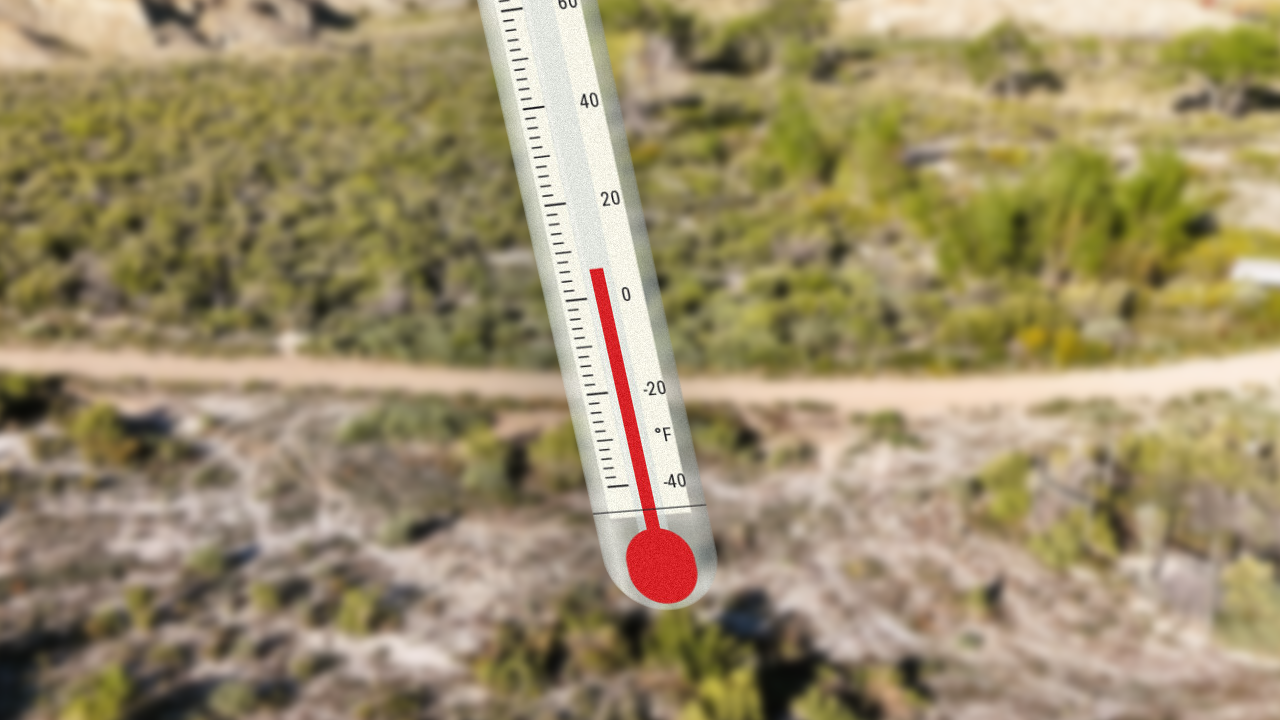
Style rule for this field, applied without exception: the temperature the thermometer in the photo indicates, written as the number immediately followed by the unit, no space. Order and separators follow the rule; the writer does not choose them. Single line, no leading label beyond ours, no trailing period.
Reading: 6°F
